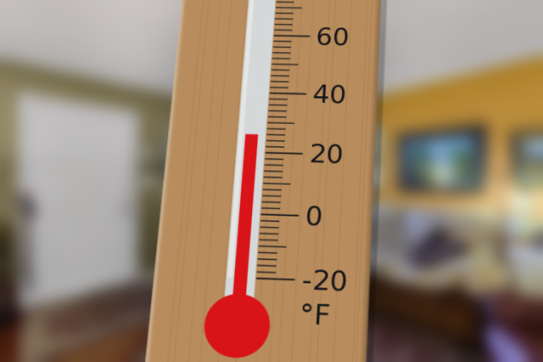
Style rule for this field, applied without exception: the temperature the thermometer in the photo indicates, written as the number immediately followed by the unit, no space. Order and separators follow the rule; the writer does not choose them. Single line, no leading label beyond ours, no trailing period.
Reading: 26°F
